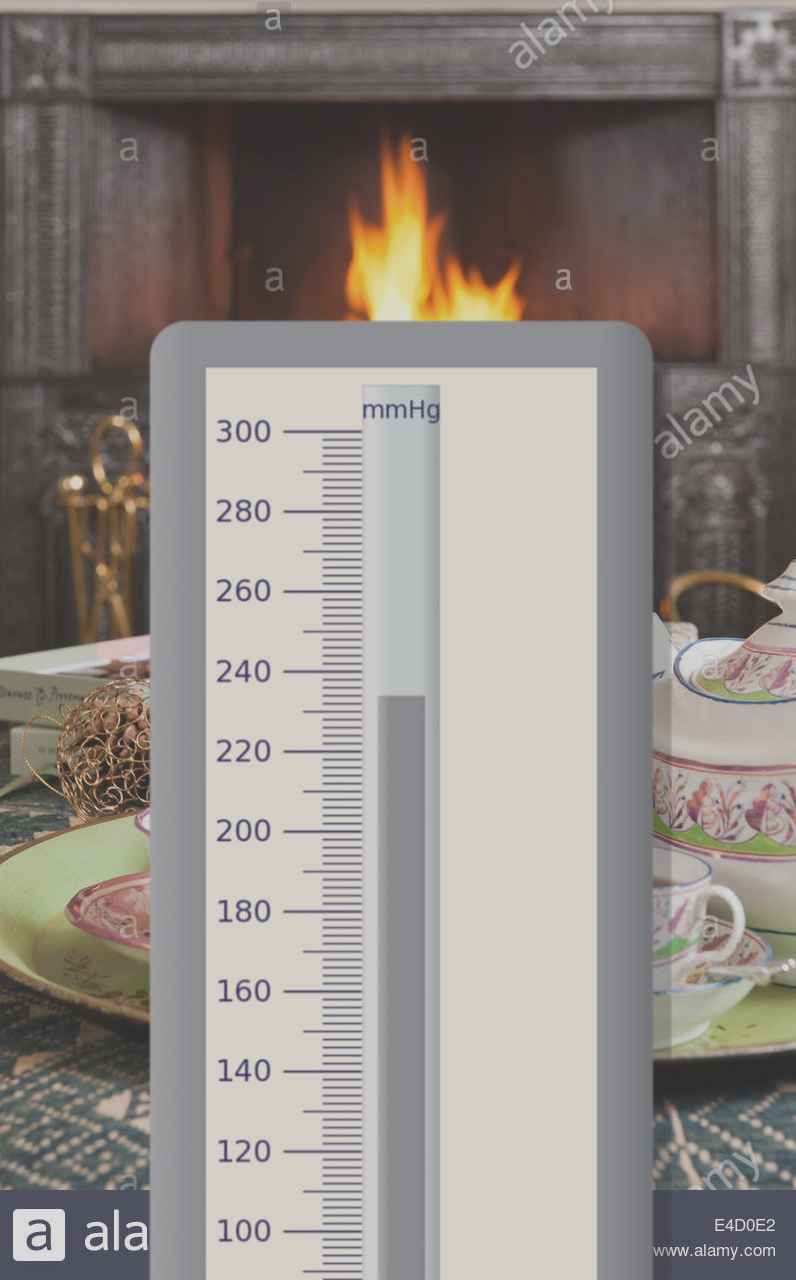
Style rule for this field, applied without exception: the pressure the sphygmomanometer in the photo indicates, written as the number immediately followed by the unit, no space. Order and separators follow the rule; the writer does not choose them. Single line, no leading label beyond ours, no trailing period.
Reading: 234mmHg
